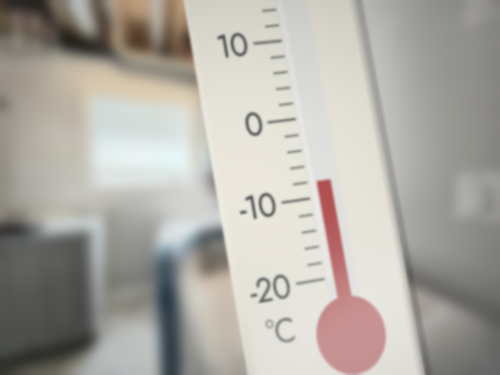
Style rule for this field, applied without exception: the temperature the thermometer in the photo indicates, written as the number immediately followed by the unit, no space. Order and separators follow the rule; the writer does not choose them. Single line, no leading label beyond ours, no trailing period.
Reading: -8°C
